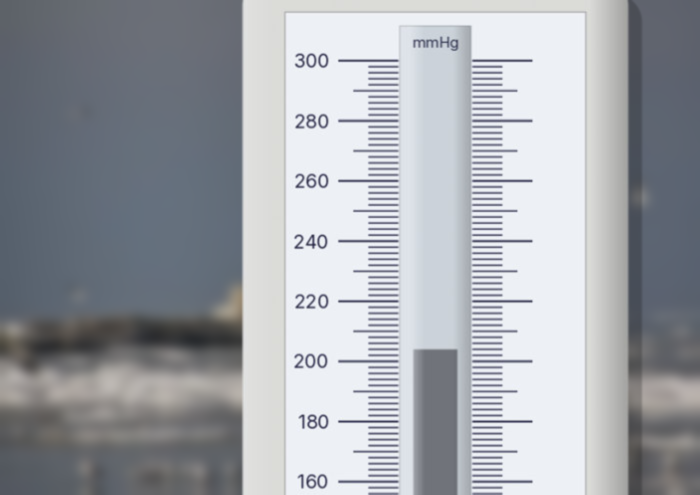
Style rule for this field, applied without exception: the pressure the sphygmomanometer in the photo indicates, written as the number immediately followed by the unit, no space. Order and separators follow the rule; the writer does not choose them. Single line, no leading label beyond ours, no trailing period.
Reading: 204mmHg
